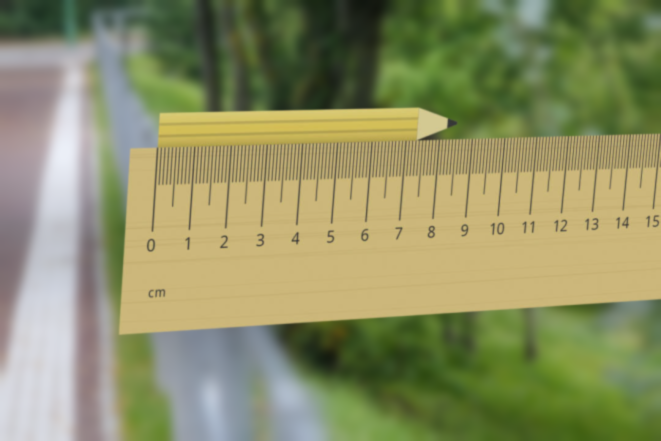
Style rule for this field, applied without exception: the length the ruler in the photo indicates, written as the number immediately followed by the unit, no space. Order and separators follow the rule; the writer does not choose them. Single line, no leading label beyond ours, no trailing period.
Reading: 8.5cm
